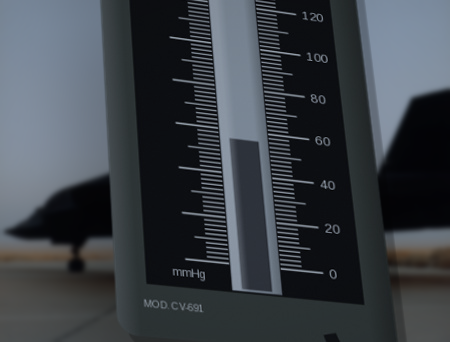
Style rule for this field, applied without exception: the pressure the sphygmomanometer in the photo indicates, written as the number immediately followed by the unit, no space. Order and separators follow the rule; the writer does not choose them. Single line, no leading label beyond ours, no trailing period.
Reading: 56mmHg
